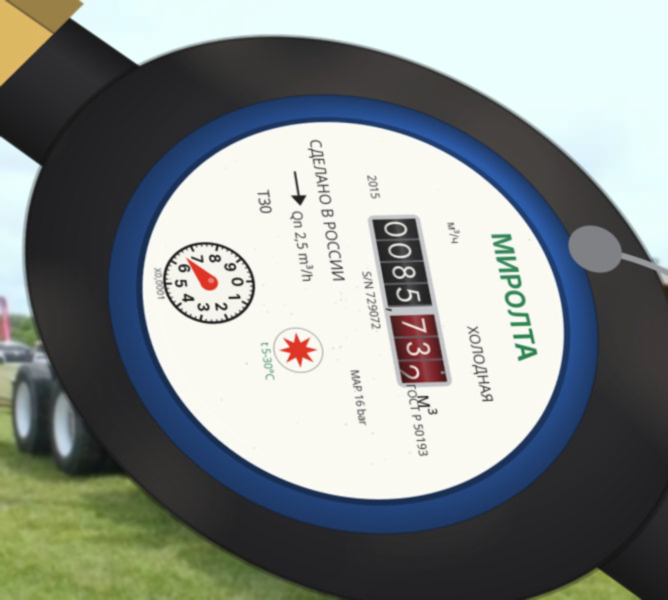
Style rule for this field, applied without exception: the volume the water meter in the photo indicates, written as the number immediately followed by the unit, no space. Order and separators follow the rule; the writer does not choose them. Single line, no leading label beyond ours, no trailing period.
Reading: 85.7316m³
